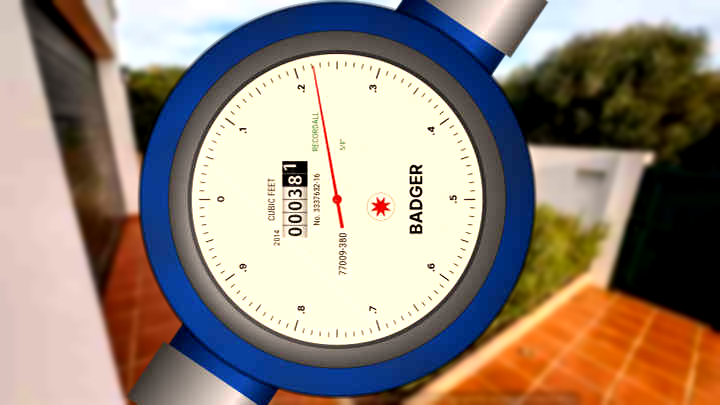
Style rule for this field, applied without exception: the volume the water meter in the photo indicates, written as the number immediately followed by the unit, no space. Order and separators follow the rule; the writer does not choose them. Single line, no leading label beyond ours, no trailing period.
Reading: 381.22ft³
